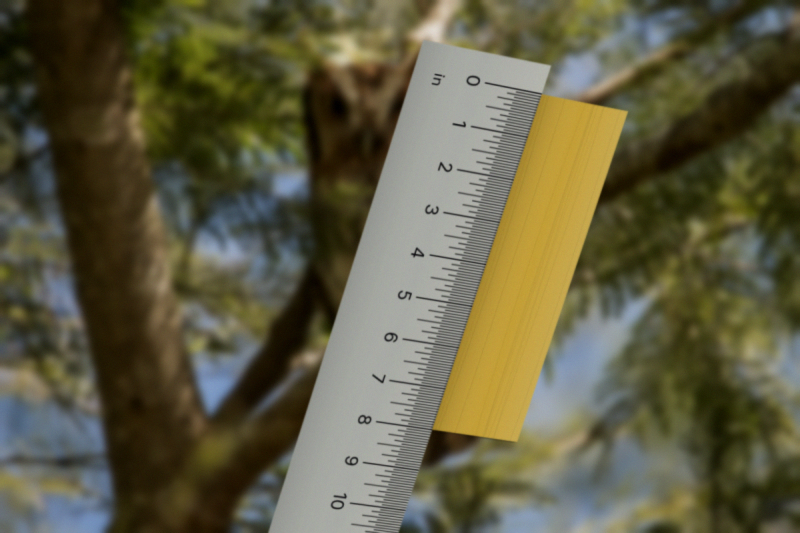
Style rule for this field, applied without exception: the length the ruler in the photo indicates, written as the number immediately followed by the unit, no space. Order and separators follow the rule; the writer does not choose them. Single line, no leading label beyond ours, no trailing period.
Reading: 8in
